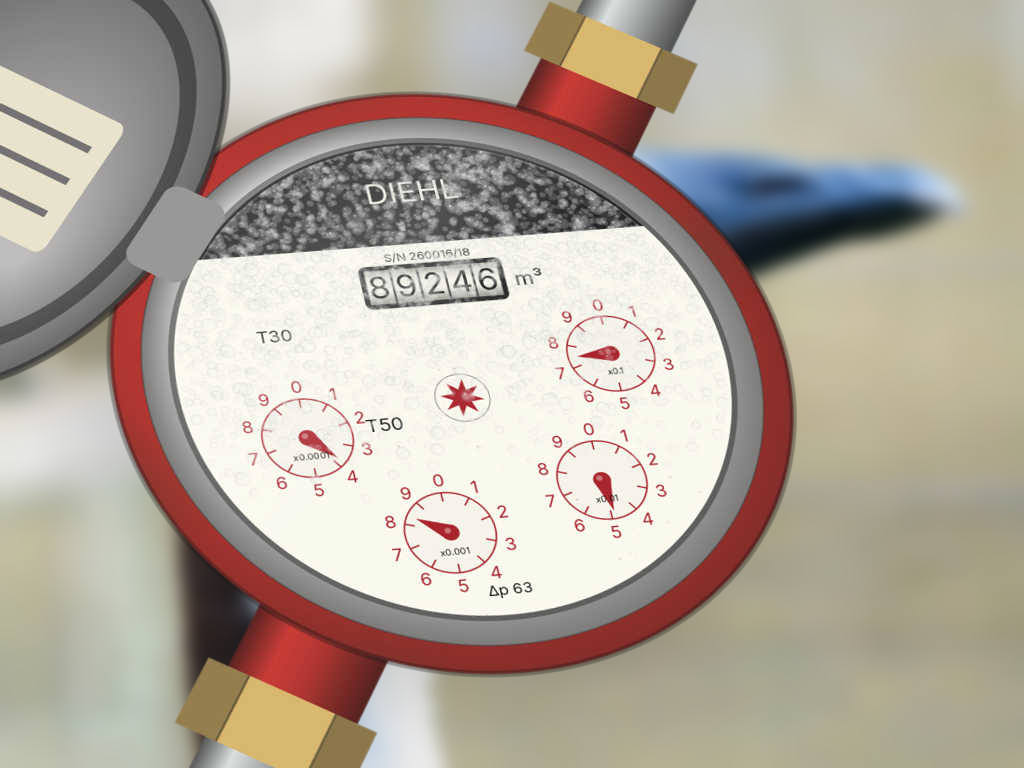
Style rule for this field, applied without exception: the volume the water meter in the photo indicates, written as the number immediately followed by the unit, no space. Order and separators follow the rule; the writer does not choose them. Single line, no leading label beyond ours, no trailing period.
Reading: 89246.7483m³
